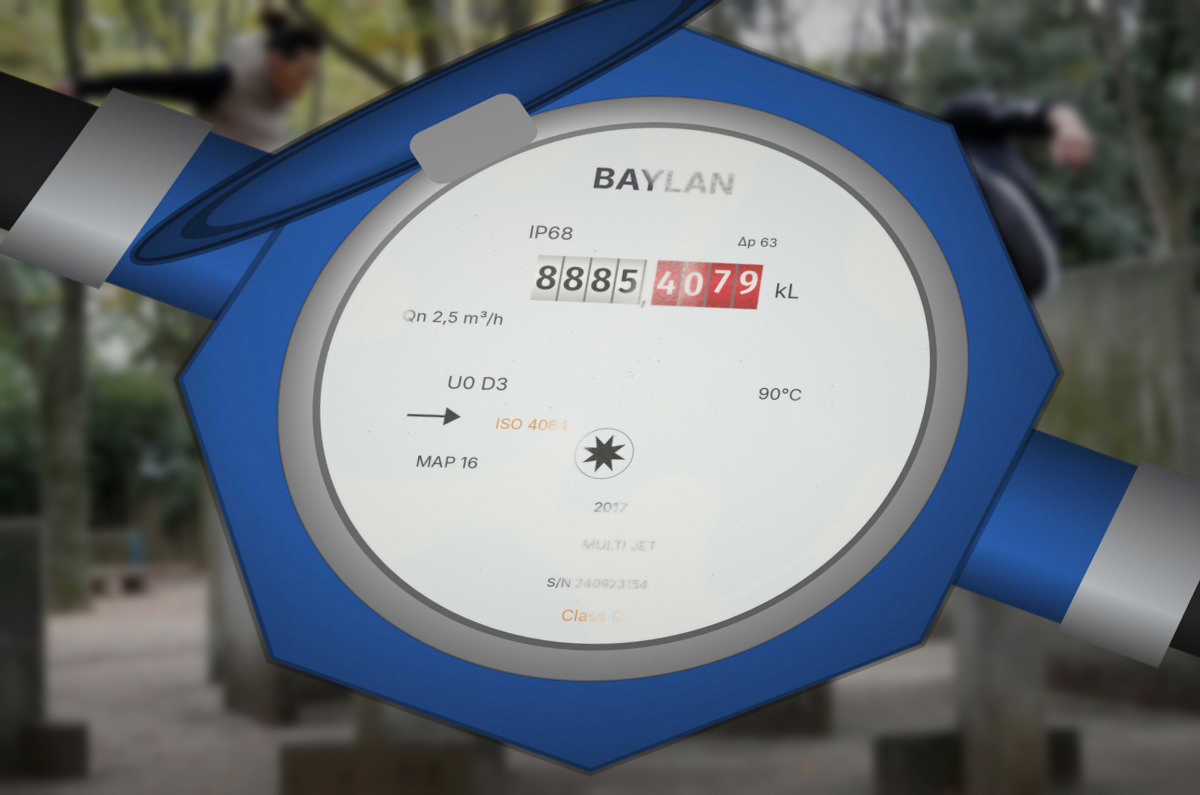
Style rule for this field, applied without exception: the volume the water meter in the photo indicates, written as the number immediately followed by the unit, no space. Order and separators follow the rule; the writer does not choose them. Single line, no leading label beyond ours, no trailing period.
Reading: 8885.4079kL
